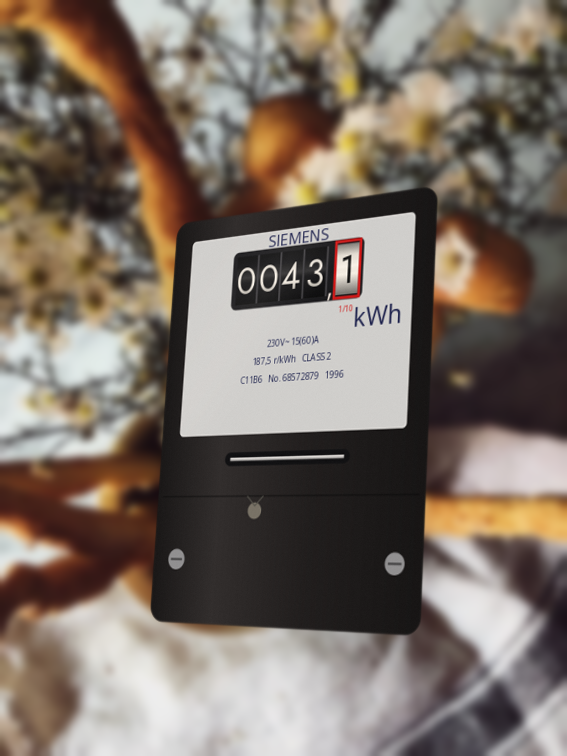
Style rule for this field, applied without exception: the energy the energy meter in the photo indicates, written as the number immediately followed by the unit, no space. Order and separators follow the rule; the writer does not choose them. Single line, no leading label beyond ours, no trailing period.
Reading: 43.1kWh
